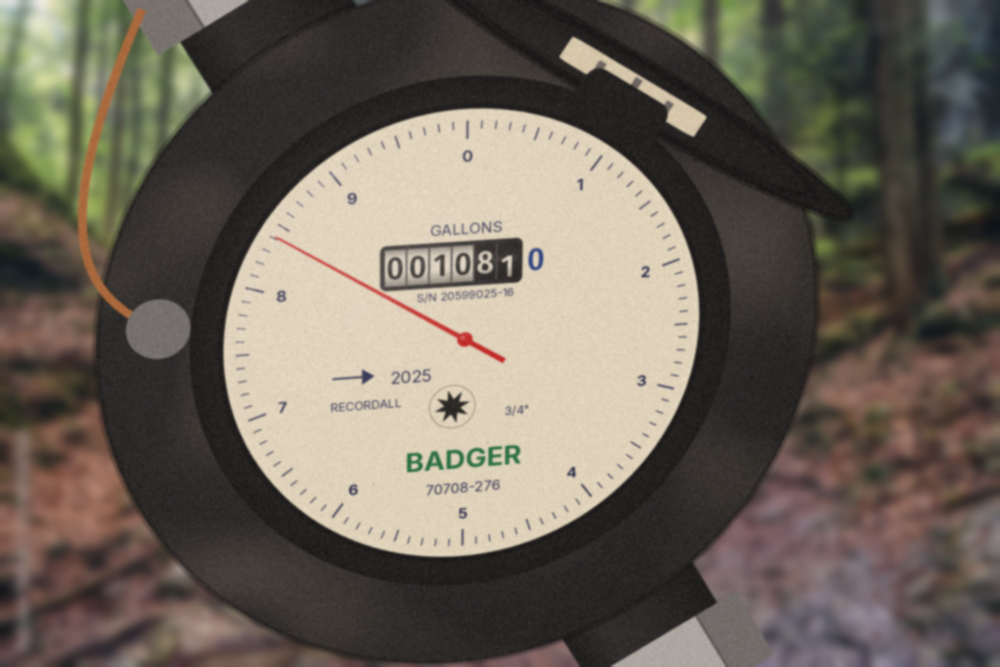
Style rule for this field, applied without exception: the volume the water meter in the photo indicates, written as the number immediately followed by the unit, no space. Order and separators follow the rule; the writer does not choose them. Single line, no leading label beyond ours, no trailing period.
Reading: 10808.4gal
